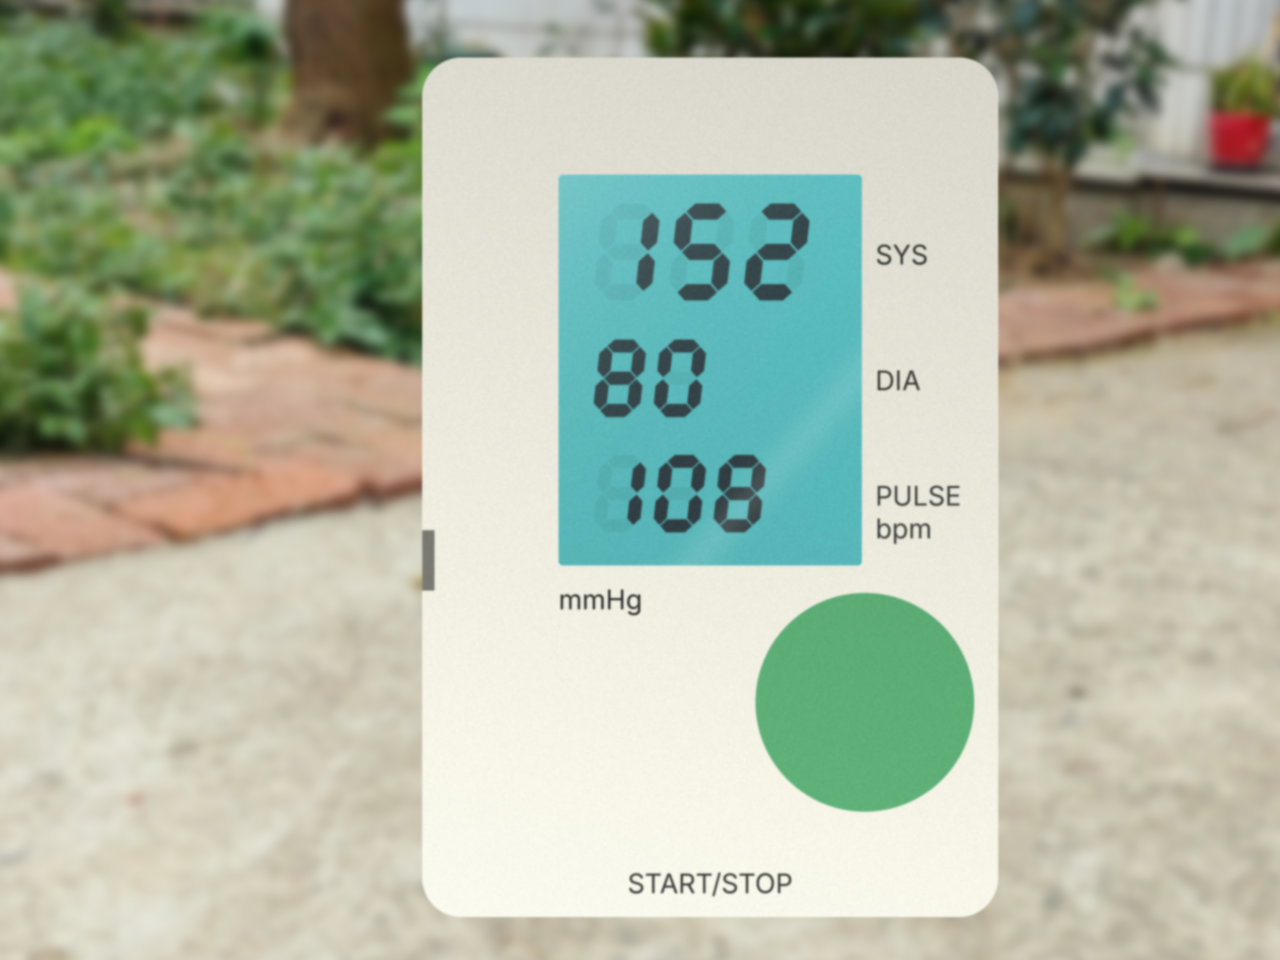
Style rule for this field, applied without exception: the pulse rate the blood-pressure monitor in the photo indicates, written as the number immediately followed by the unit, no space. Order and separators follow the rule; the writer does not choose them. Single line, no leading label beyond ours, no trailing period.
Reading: 108bpm
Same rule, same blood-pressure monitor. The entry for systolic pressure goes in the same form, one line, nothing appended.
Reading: 152mmHg
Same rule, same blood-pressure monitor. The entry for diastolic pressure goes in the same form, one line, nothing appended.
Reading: 80mmHg
